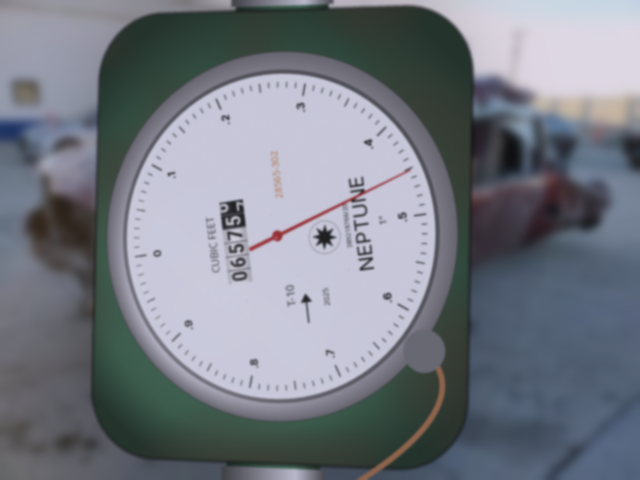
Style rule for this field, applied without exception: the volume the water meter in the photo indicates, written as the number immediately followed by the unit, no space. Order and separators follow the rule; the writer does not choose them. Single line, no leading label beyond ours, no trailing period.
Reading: 65756.45ft³
